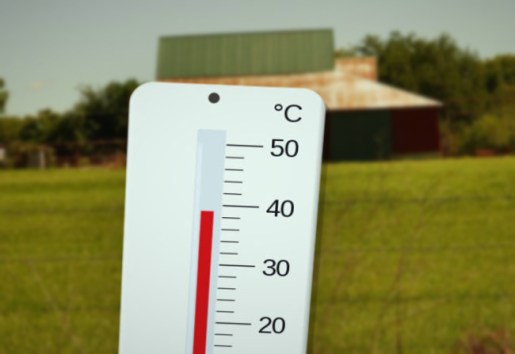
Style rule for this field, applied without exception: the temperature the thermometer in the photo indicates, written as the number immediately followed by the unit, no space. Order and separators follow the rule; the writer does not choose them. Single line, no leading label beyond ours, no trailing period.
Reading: 39°C
